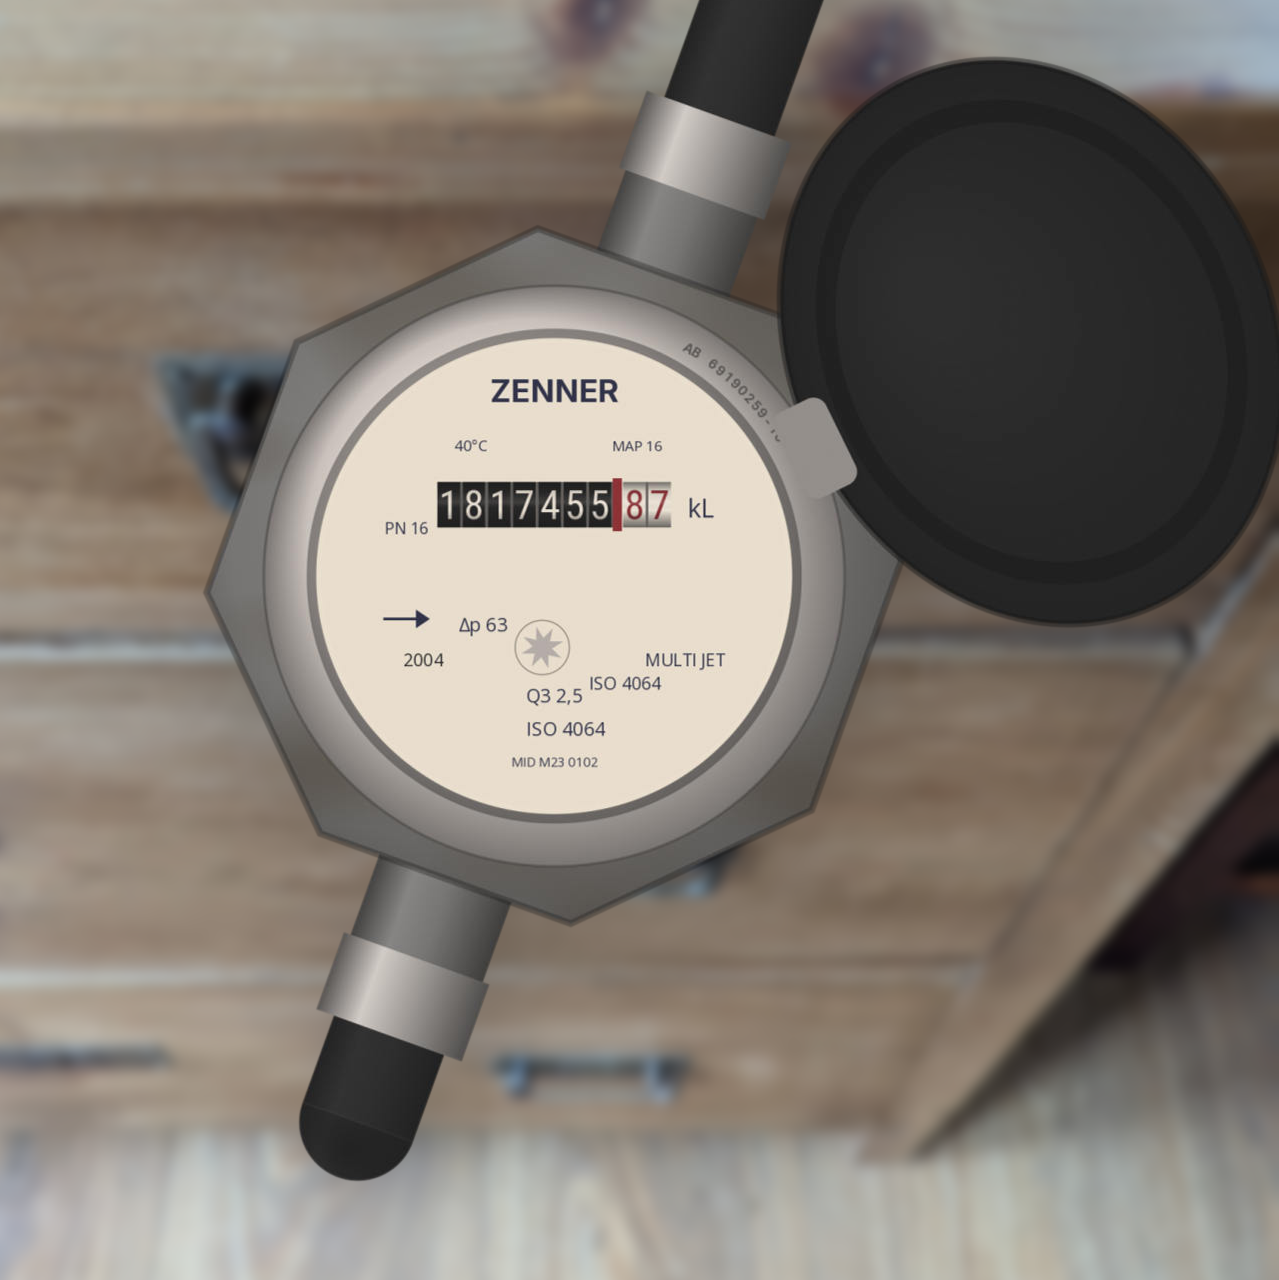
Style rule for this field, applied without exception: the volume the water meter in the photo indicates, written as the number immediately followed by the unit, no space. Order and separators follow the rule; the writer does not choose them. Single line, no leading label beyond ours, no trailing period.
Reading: 1817455.87kL
